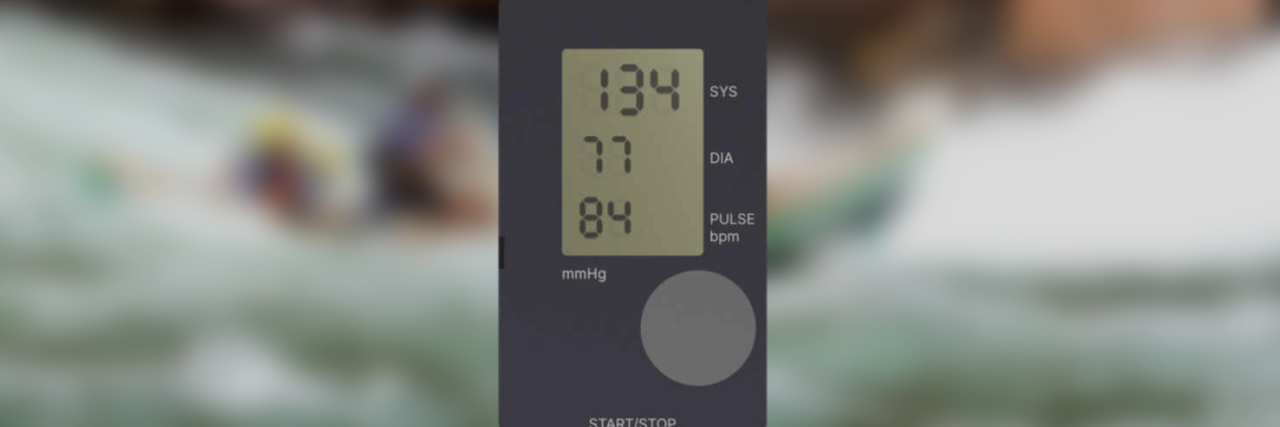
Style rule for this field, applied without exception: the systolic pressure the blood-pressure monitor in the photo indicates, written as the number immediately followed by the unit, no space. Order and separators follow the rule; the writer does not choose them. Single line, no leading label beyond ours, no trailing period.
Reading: 134mmHg
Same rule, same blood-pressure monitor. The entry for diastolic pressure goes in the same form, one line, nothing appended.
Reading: 77mmHg
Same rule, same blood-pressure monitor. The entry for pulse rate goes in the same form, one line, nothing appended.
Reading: 84bpm
